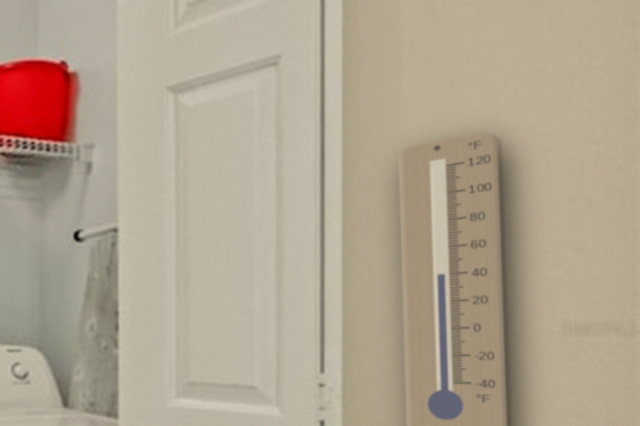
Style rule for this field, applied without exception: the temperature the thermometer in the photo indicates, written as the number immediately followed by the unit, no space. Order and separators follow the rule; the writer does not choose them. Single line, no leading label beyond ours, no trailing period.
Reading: 40°F
